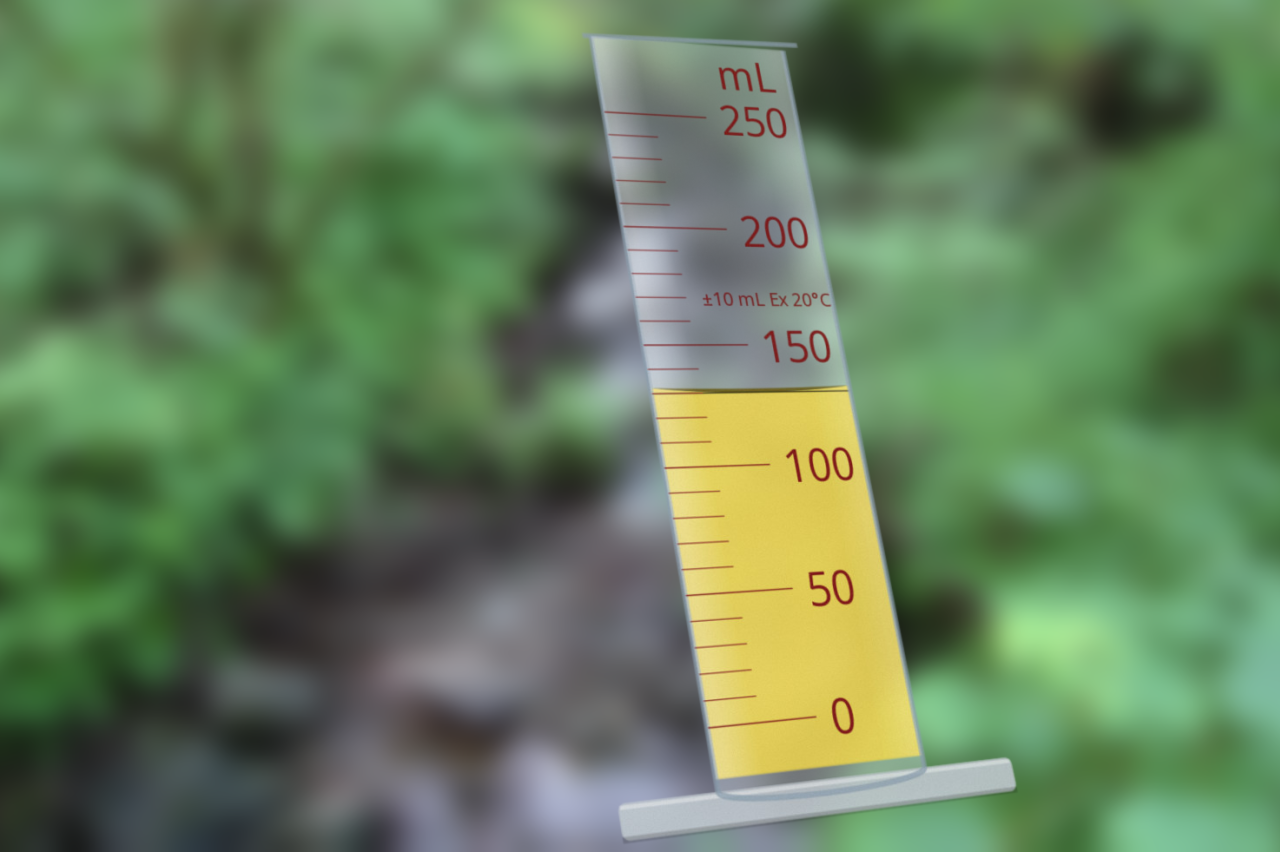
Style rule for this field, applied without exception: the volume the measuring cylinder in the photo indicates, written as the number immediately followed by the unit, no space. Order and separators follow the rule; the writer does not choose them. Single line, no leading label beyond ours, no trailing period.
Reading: 130mL
